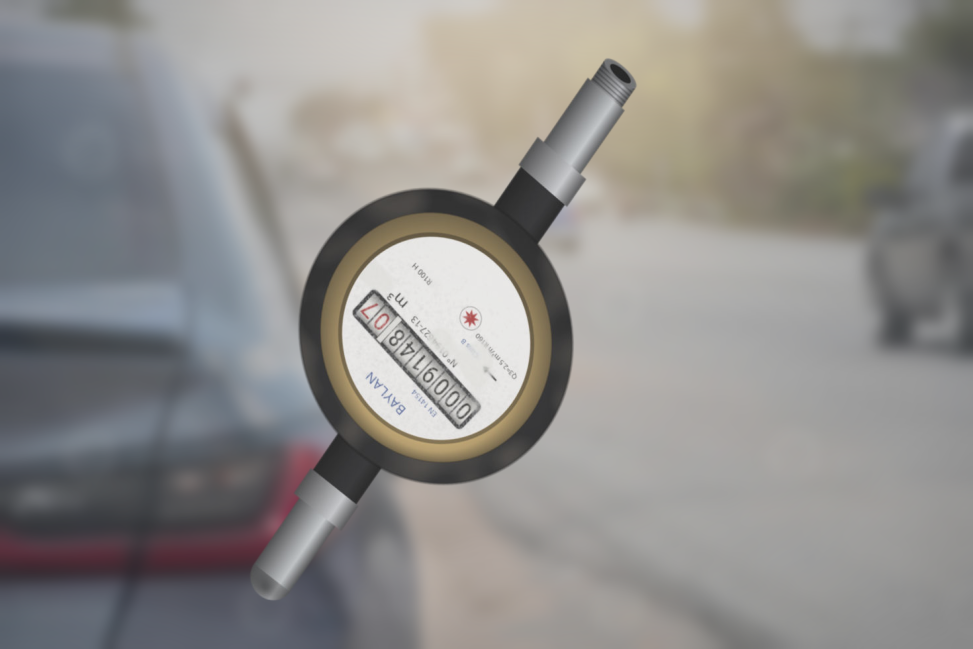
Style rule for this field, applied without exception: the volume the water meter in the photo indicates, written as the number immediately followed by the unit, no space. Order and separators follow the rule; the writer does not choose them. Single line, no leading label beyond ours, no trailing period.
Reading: 9148.07m³
